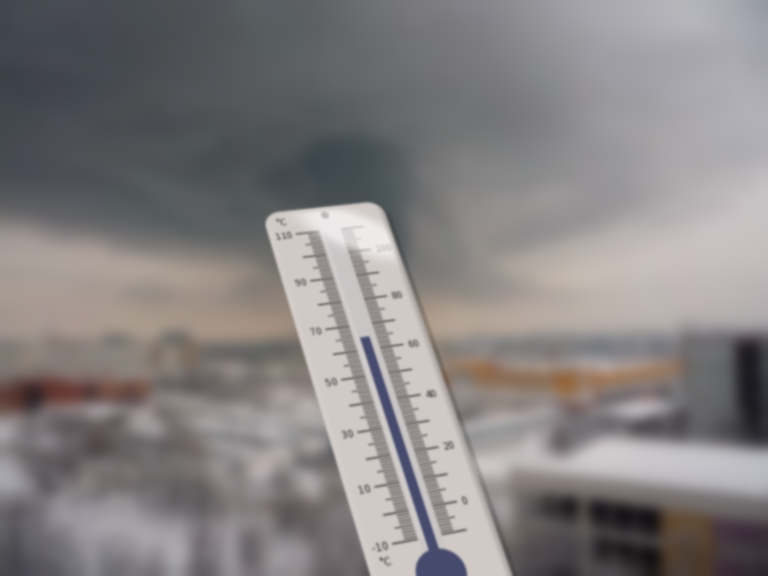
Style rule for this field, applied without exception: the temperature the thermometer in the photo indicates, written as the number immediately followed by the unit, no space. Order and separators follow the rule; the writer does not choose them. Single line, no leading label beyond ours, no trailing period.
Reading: 65°C
